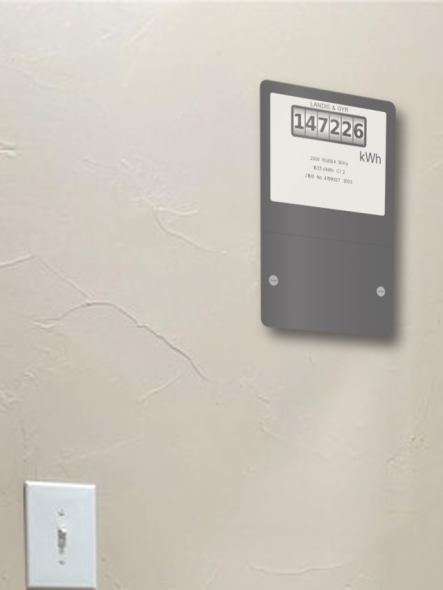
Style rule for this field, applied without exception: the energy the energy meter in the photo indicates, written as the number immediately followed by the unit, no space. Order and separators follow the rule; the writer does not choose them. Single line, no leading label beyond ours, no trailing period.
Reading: 147226kWh
